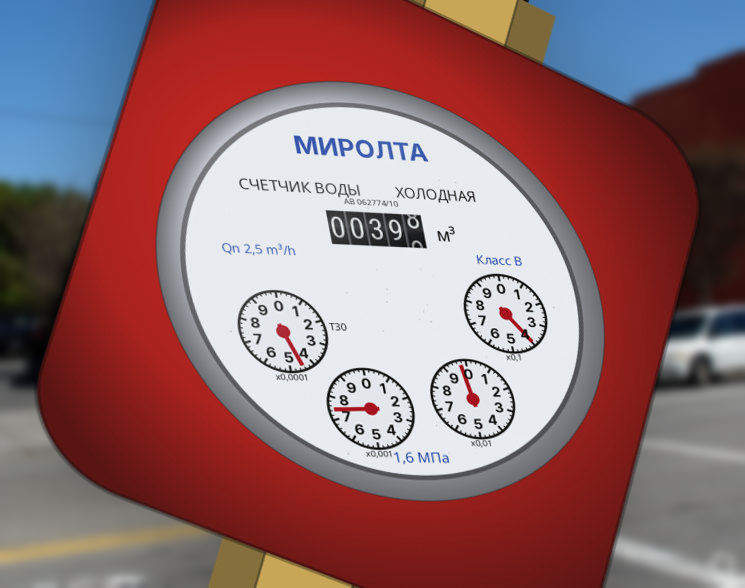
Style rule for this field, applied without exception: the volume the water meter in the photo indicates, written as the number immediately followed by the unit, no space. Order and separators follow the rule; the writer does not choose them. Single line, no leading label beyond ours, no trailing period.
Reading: 398.3974m³
